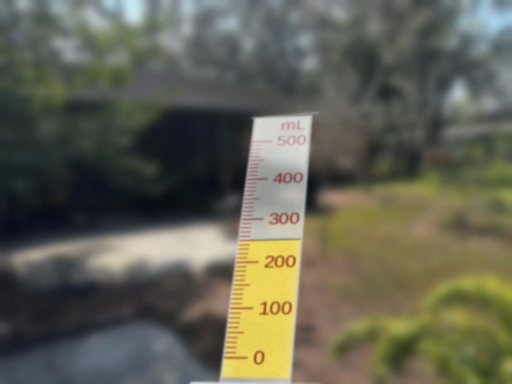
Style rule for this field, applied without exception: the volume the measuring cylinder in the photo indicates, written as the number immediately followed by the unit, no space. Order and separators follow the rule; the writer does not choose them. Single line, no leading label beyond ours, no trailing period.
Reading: 250mL
